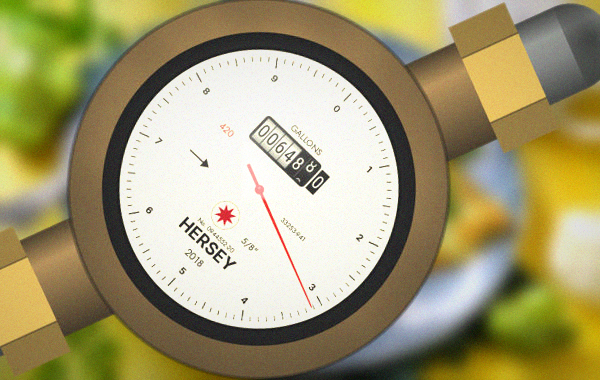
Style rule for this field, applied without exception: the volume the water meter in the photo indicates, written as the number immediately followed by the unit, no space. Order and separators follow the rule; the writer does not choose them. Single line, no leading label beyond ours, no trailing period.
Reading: 64883.1gal
